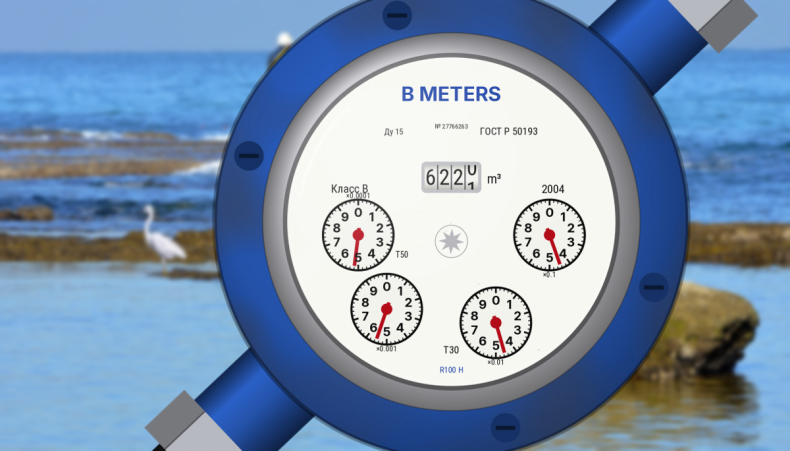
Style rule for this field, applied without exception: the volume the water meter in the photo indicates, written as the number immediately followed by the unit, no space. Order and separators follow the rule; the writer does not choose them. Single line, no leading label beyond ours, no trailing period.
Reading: 6220.4455m³
